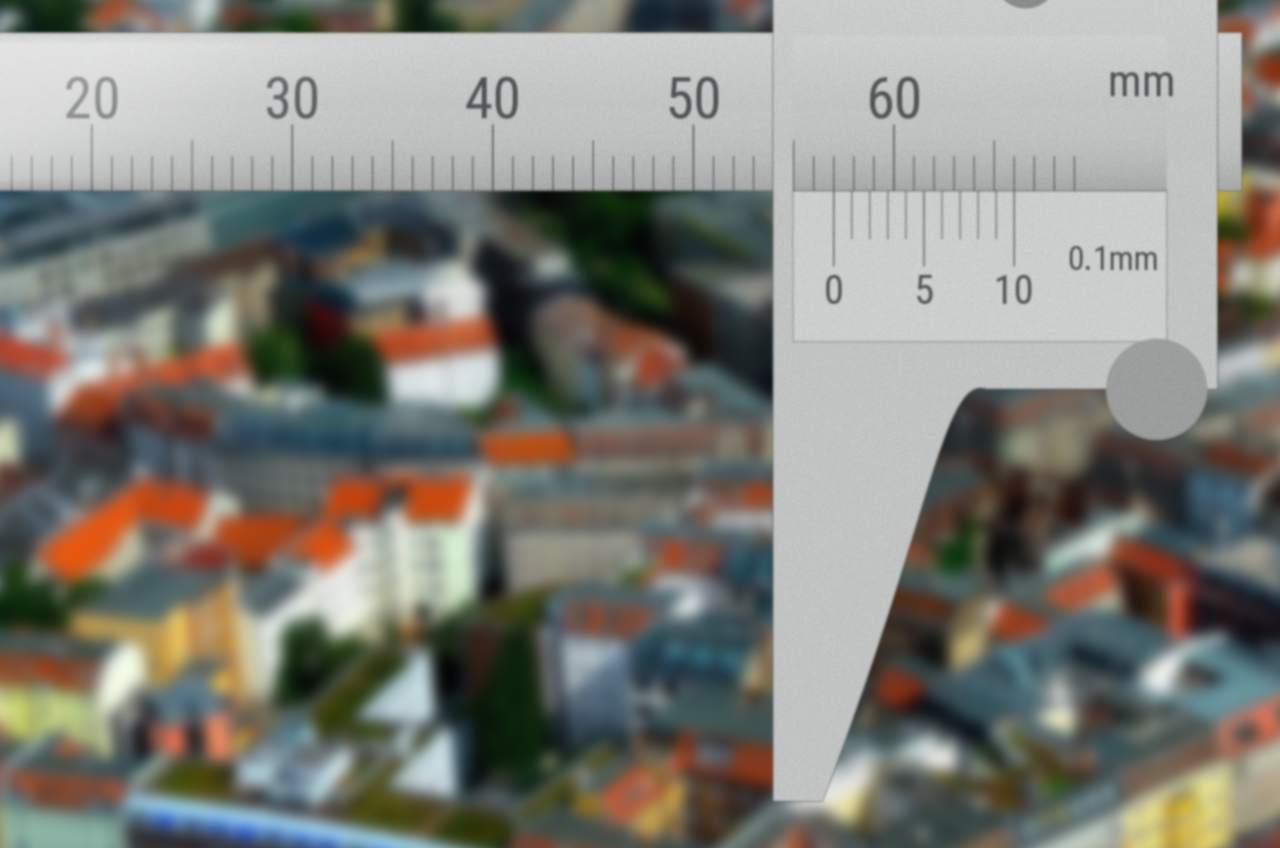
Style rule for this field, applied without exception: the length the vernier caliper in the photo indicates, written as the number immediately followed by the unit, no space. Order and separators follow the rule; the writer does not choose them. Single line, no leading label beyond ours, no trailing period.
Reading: 57.0mm
